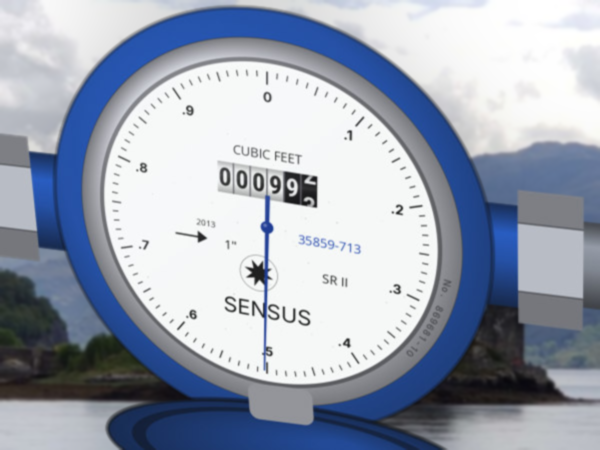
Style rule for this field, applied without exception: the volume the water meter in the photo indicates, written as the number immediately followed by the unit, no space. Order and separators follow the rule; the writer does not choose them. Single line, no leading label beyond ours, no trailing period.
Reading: 992.50ft³
